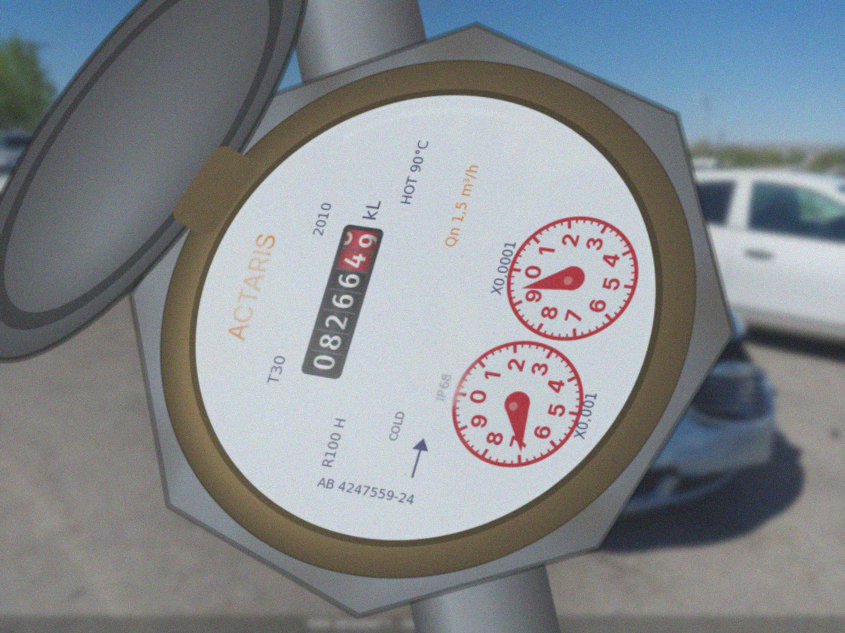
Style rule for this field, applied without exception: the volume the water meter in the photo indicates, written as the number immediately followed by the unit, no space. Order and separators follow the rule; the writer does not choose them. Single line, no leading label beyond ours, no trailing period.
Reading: 8266.4869kL
